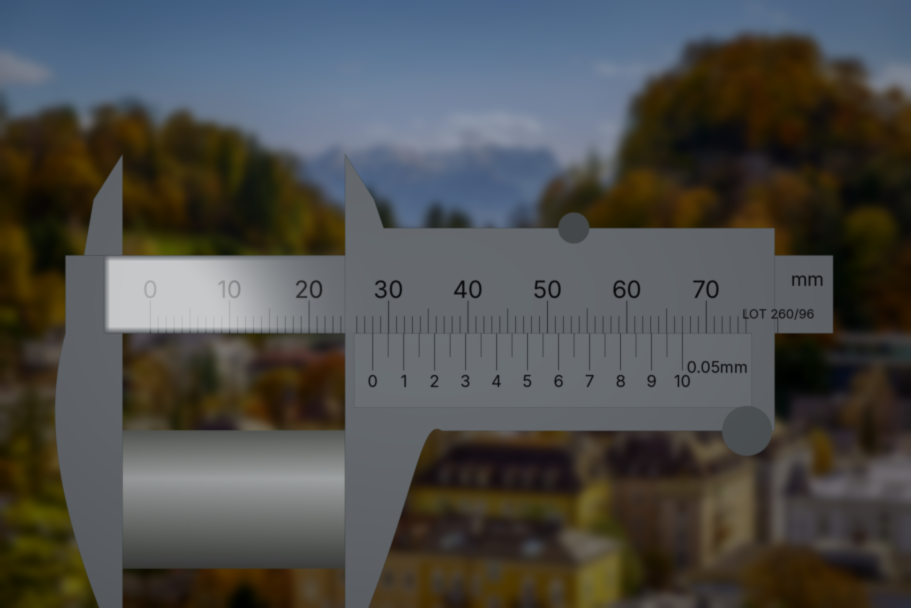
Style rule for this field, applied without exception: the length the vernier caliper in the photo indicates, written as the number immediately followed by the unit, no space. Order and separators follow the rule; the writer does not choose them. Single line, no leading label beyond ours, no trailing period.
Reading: 28.0mm
